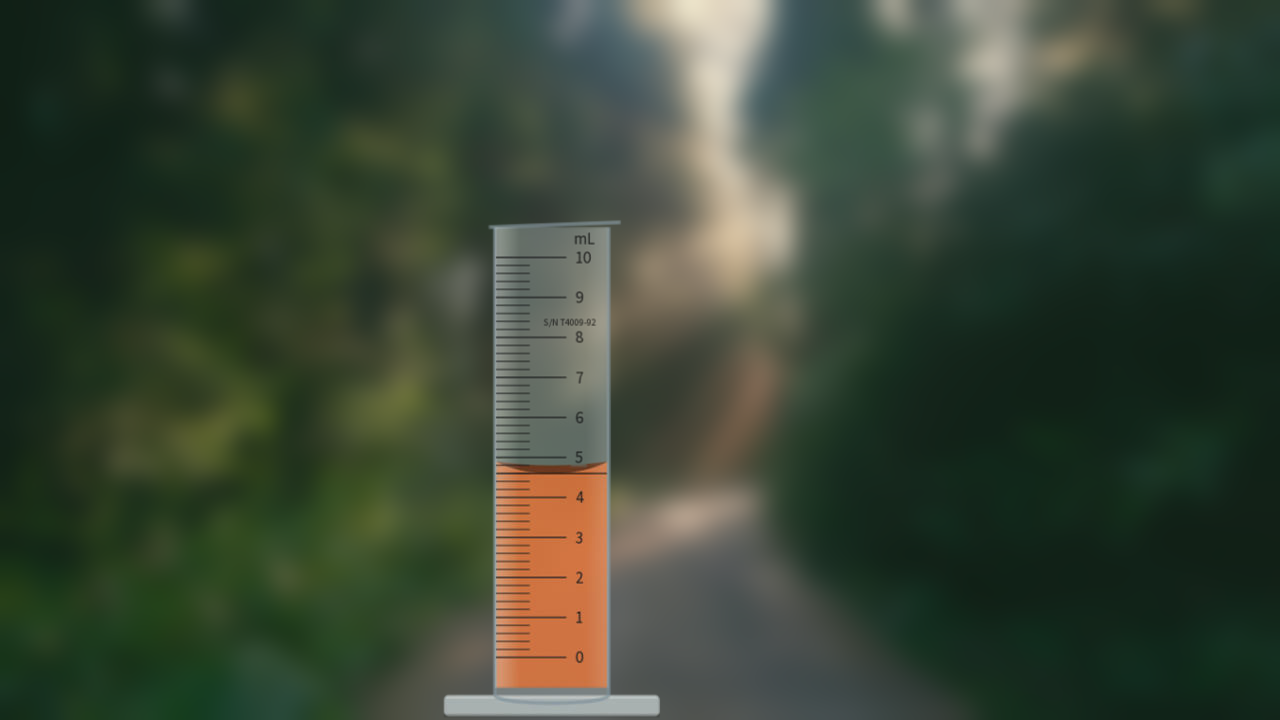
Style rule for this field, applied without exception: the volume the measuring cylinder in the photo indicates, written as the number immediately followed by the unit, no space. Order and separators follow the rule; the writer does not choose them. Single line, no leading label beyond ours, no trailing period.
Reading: 4.6mL
